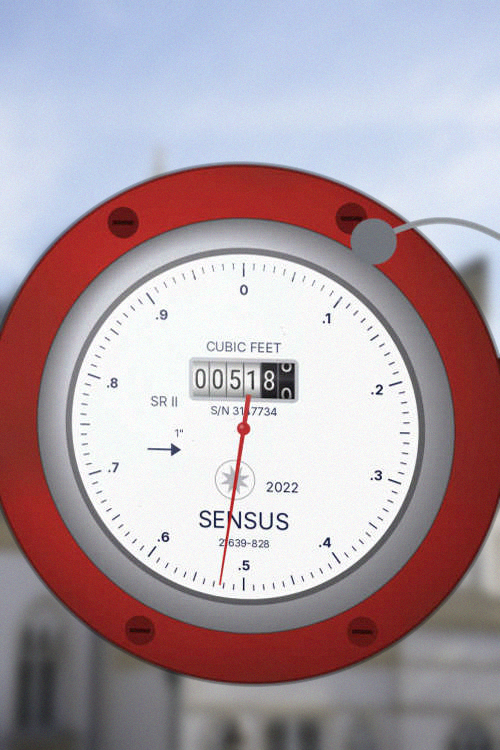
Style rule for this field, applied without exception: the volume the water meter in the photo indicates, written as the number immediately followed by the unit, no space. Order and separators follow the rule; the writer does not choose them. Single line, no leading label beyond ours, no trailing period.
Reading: 5188.52ft³
